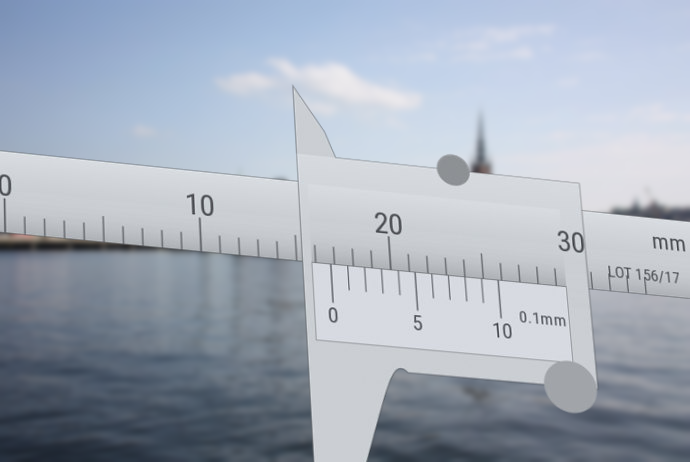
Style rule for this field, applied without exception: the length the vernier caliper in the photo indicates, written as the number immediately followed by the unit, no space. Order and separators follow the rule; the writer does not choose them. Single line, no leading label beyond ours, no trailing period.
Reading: 16.8mm
